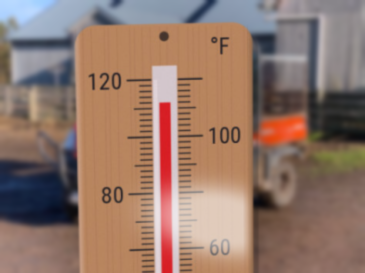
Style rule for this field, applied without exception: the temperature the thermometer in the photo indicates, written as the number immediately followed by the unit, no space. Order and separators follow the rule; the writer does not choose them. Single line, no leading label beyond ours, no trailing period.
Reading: 112°F
